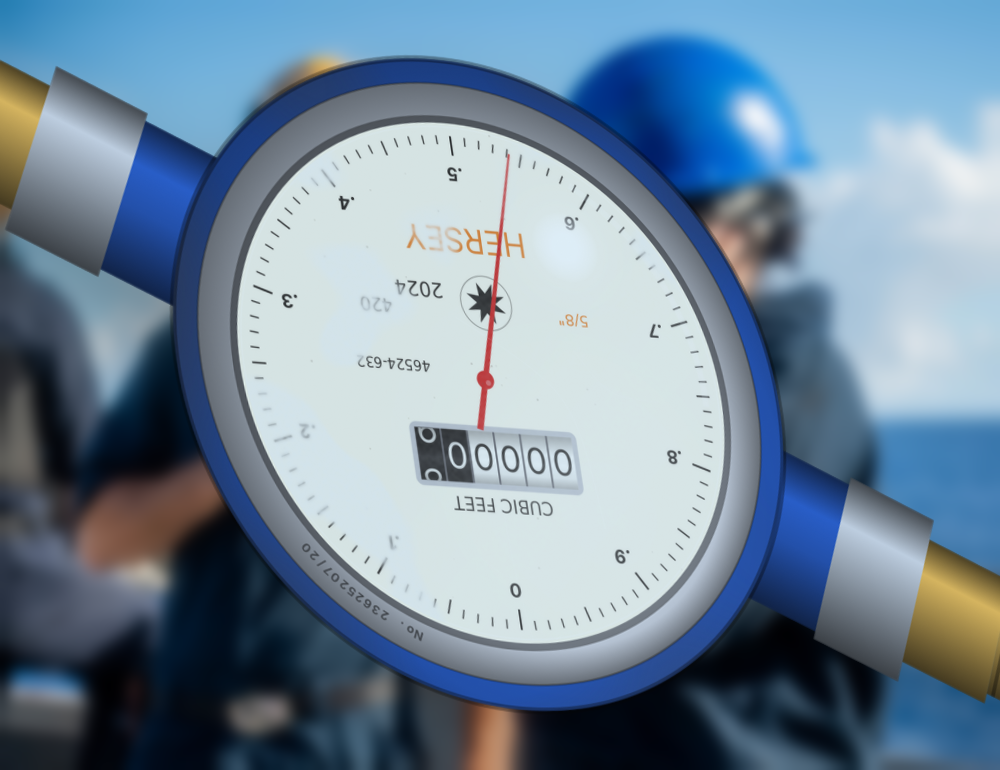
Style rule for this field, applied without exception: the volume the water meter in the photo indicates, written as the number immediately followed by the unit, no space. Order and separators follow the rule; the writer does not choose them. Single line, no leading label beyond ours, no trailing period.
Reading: 8.54ft³
